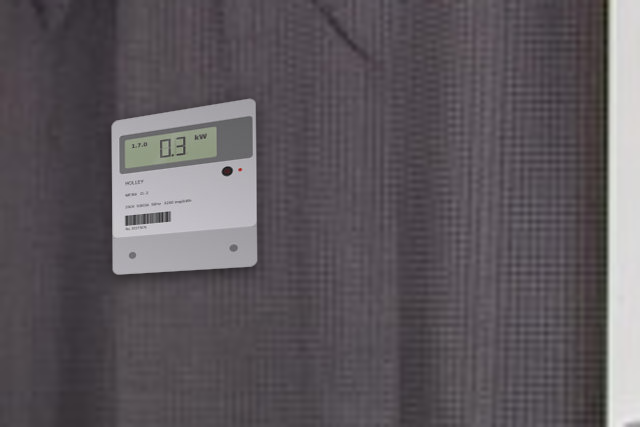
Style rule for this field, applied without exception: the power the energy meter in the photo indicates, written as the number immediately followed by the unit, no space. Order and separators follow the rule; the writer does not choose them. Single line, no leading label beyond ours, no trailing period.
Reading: 0.3kW
